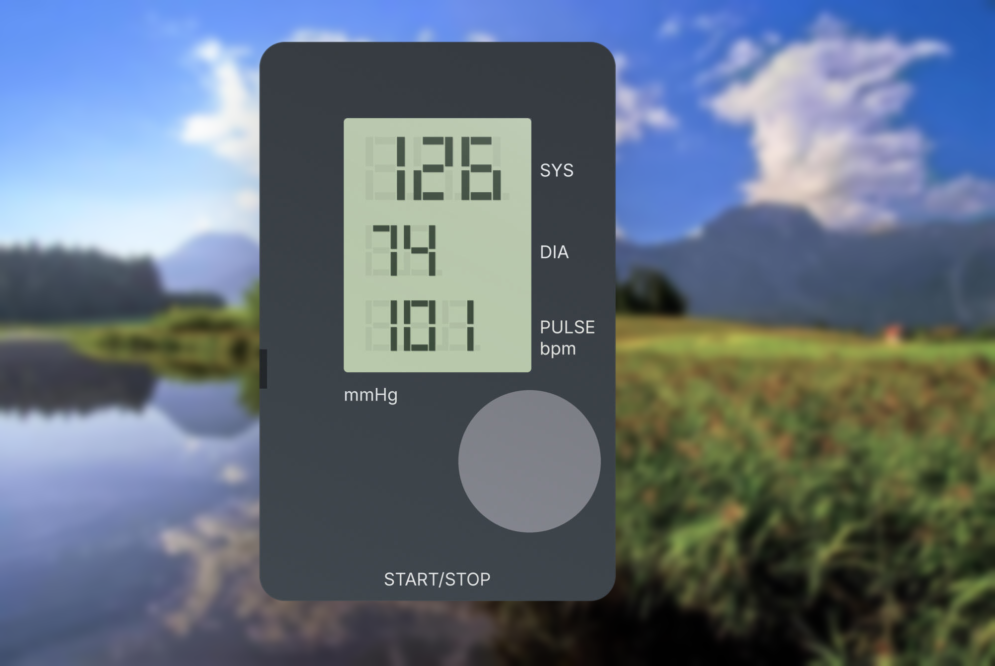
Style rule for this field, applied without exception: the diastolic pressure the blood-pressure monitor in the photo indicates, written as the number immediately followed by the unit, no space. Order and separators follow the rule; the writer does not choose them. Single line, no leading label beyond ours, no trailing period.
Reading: 74mmHg
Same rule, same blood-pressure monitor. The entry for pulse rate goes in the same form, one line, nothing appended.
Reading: 101bpm
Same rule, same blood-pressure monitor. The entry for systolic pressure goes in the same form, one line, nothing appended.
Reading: 126mmHg
